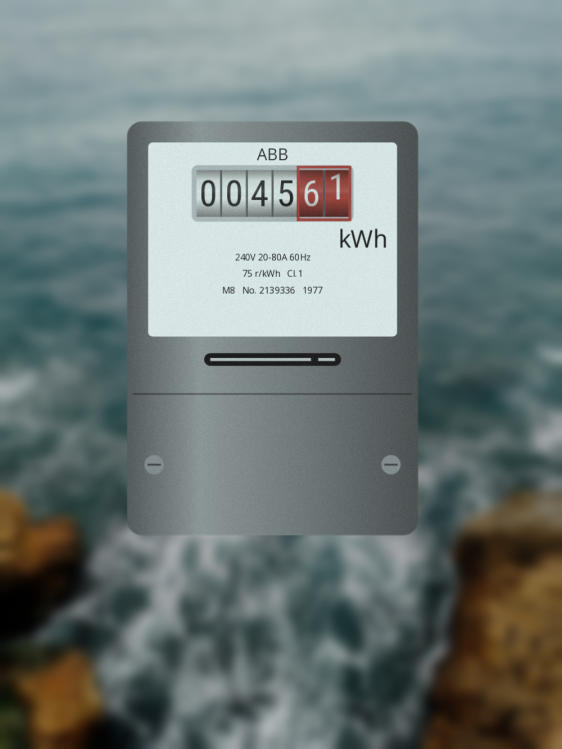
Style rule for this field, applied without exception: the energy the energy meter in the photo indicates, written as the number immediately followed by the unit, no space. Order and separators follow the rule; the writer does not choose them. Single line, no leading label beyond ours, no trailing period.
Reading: 45.61kWh
